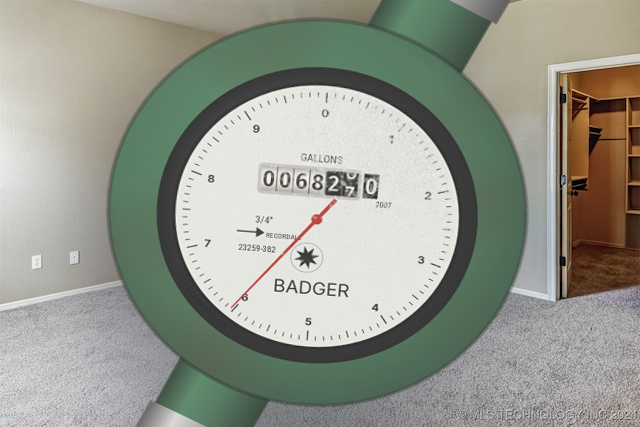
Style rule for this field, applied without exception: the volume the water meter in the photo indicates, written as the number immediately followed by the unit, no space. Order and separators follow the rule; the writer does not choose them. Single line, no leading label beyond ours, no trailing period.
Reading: 68266.0gal
